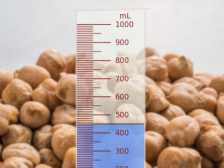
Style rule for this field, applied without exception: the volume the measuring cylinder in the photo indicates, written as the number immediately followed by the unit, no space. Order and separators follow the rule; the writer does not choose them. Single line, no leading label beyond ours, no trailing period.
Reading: 450mL
